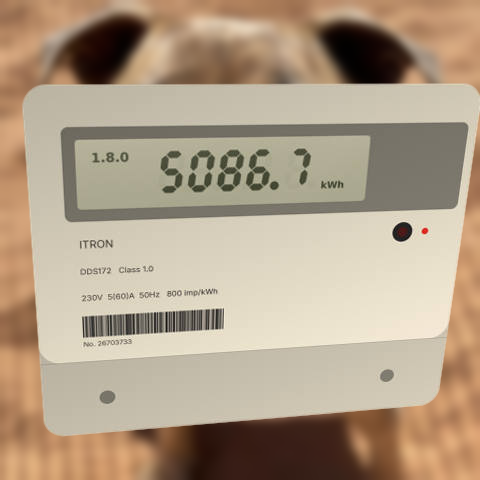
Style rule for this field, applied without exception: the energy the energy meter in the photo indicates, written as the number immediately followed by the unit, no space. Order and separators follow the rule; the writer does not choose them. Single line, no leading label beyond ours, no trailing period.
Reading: 5086.7kWh
